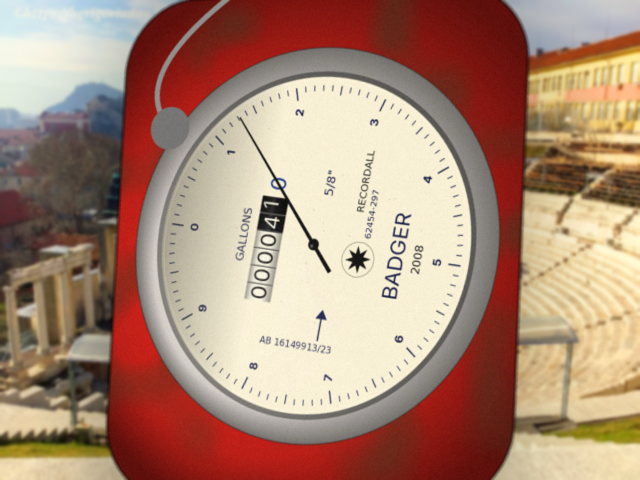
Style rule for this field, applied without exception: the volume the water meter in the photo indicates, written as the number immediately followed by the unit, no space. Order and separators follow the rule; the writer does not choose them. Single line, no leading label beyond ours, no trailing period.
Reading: 411.3gal
